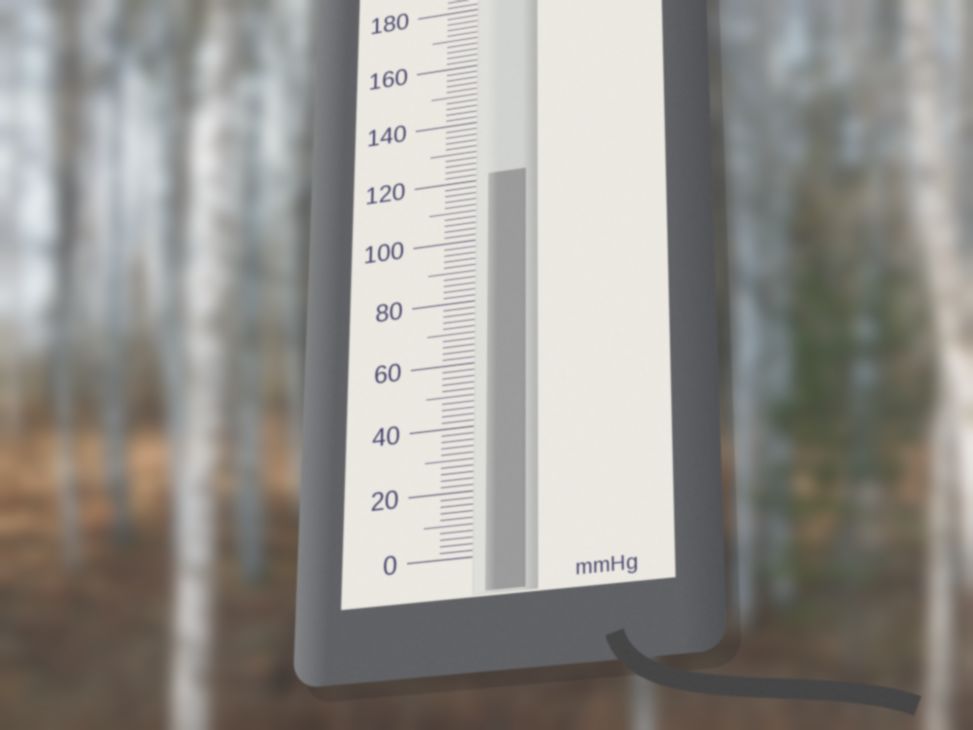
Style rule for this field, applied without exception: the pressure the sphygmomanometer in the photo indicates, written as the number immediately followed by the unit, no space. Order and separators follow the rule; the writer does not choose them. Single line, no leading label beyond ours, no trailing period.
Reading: 122mmHg
